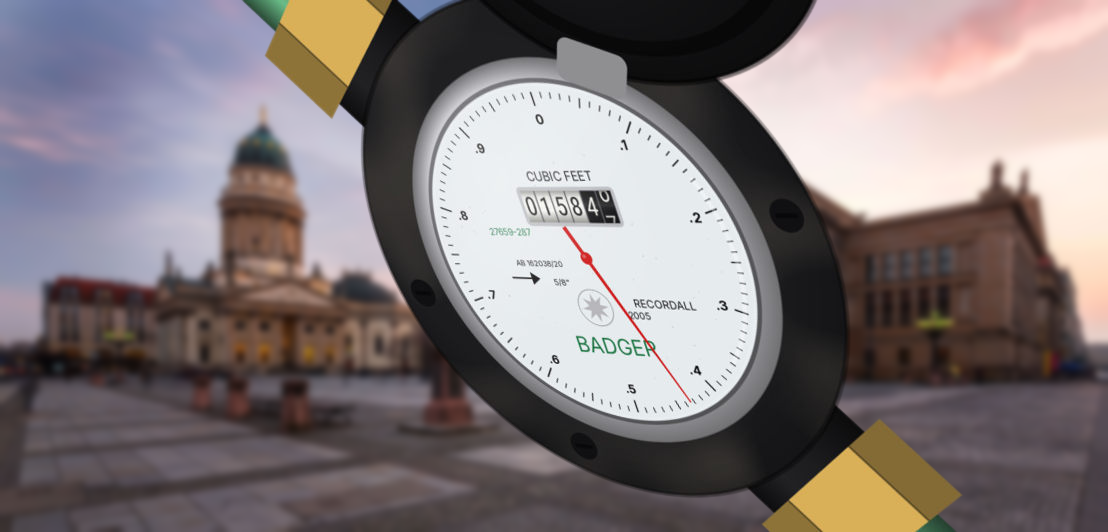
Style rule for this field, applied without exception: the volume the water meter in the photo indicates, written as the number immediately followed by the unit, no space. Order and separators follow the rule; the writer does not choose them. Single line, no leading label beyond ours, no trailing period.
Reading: 15846.43ft³
